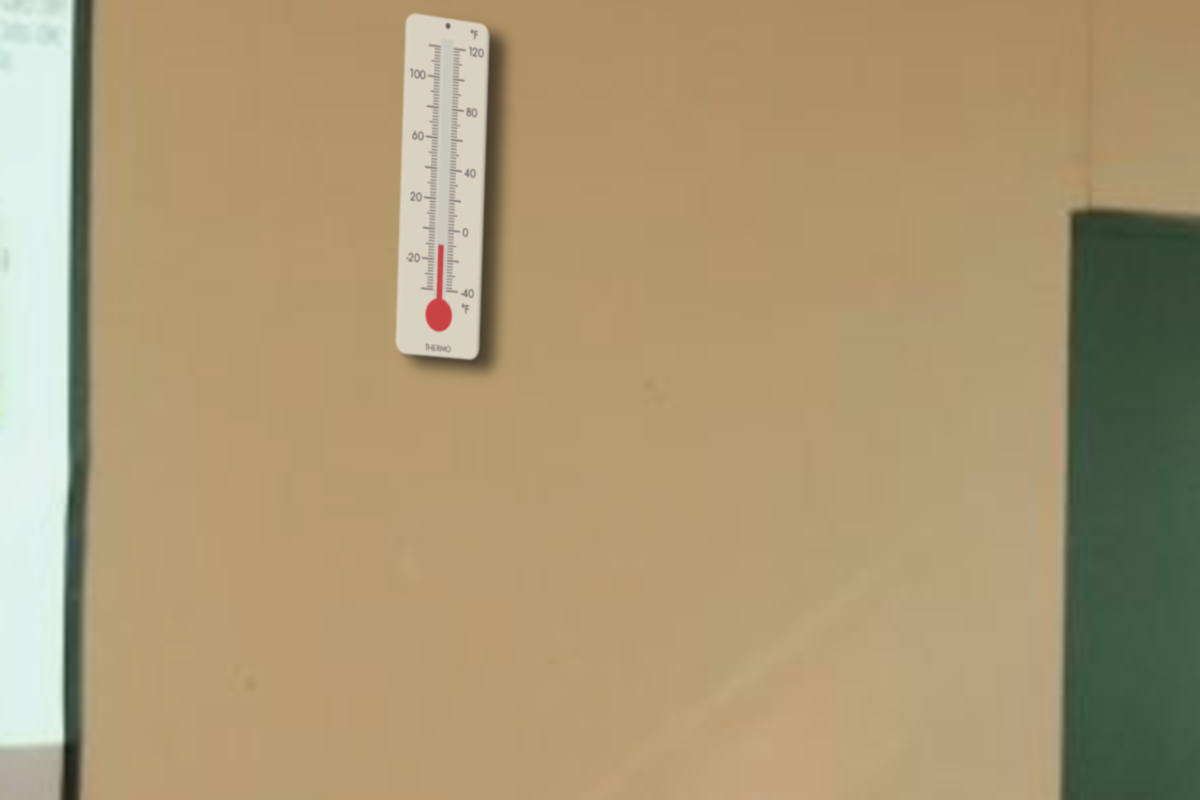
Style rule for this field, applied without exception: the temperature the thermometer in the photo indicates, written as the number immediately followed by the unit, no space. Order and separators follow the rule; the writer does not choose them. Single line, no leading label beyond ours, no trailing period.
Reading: -10°F
